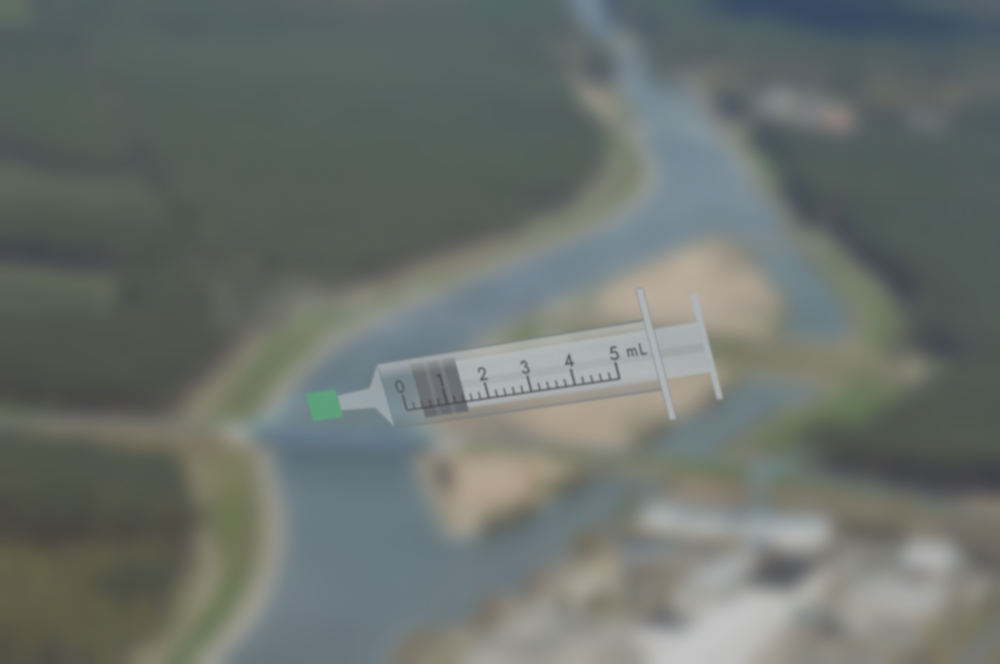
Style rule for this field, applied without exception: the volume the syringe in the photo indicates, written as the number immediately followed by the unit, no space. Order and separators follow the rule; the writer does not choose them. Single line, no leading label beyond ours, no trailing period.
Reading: 0.4mL
